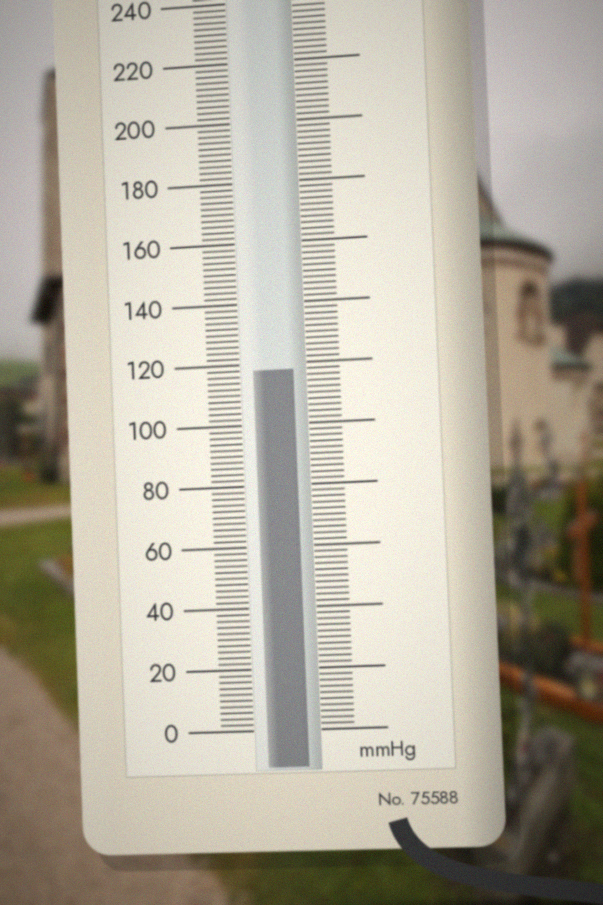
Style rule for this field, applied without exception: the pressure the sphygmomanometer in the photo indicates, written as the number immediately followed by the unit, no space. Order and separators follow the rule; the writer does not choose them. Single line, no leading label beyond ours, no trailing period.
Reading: 118mmHg
